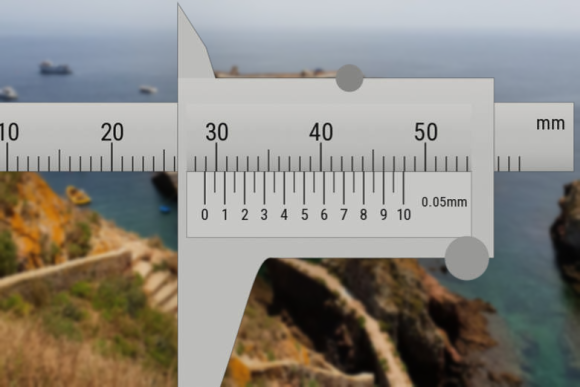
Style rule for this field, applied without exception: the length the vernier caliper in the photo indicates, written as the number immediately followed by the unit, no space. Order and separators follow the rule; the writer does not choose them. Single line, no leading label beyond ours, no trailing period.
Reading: 28.9mm
